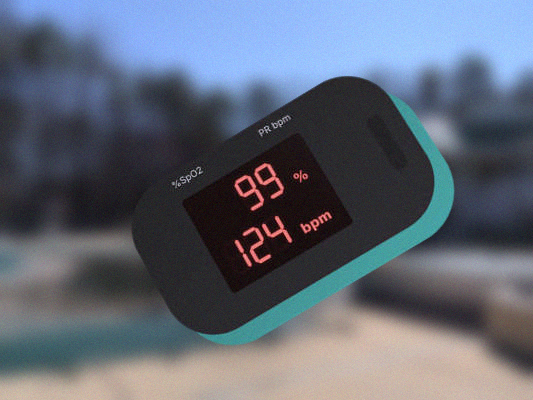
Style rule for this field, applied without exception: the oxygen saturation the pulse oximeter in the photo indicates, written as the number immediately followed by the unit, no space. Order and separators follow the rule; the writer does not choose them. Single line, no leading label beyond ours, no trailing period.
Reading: 99%
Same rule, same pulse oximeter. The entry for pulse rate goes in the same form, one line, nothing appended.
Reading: 124bpm
